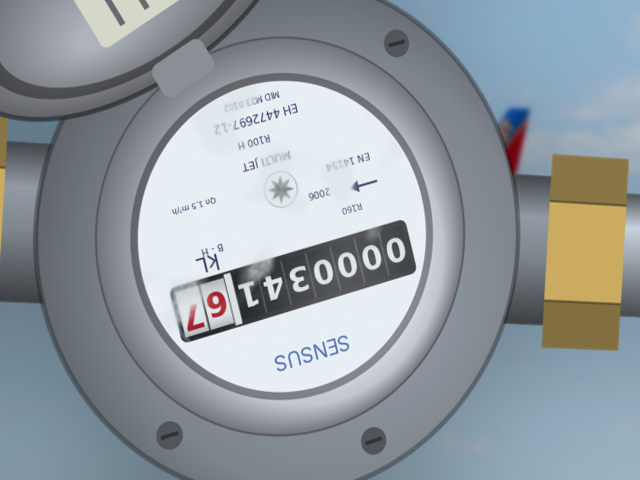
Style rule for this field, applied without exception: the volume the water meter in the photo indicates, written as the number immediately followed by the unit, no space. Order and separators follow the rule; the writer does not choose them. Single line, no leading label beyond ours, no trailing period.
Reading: 341.67kL
